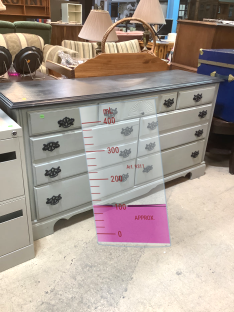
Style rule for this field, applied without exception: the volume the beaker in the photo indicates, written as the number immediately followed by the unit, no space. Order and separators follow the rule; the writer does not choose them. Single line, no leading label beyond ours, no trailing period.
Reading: 100mL
